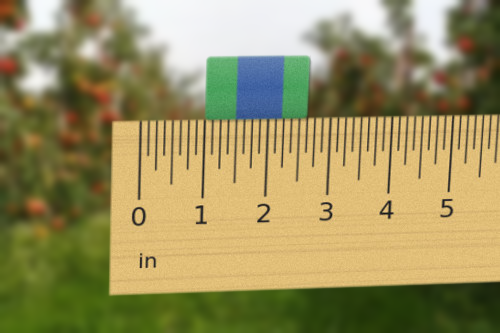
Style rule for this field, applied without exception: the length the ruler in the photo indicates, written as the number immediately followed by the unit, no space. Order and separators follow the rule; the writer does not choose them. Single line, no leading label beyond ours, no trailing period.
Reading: 1.625in
